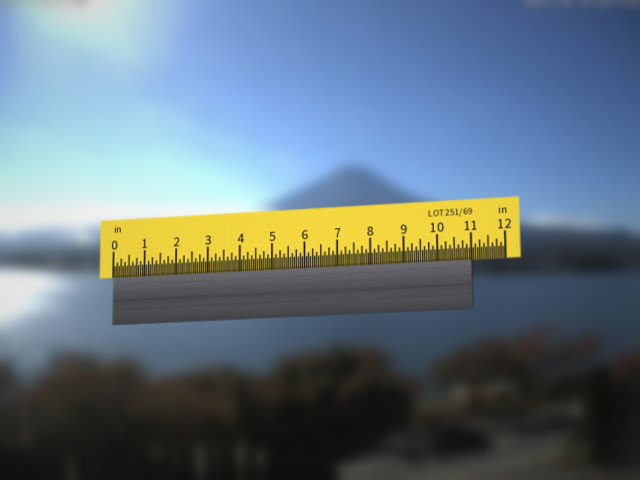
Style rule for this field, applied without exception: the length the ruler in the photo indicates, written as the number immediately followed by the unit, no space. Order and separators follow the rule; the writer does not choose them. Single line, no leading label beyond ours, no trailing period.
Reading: 11in
